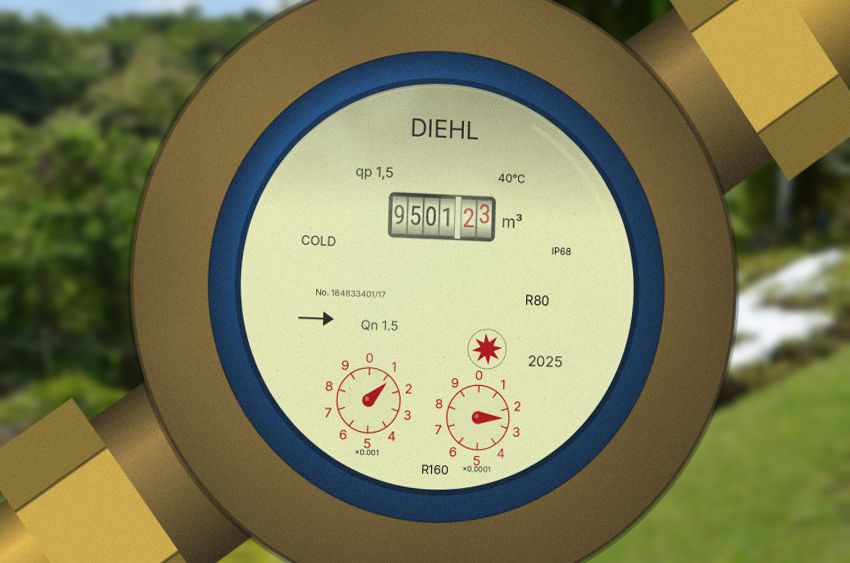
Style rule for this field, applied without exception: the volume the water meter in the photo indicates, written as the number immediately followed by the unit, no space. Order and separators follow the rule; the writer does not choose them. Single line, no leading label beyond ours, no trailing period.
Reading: 9501.2312m³
